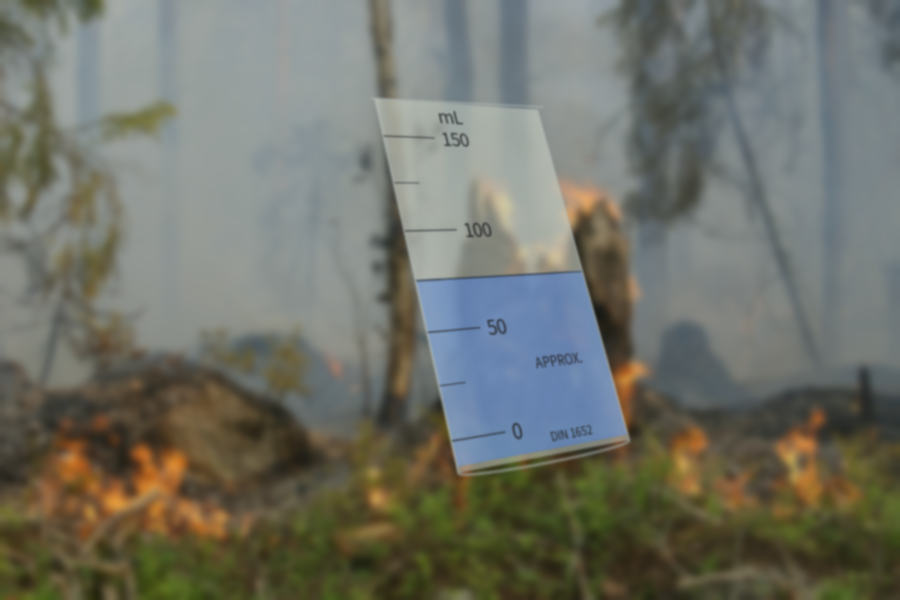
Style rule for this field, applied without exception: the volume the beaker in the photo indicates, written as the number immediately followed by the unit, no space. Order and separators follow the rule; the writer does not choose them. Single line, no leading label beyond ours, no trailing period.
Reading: 75mL
